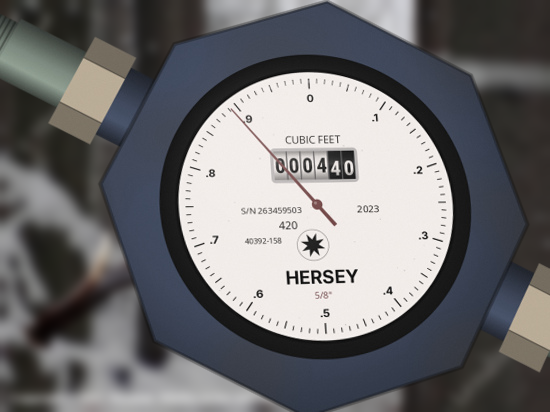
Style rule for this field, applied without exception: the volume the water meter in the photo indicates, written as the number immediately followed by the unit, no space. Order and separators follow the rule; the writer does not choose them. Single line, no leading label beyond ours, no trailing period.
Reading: 439.89ft³
